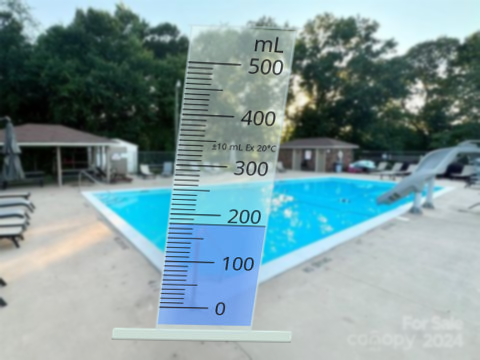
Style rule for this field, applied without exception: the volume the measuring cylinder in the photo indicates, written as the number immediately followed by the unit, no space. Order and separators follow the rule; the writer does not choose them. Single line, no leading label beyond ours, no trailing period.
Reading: 180mL
